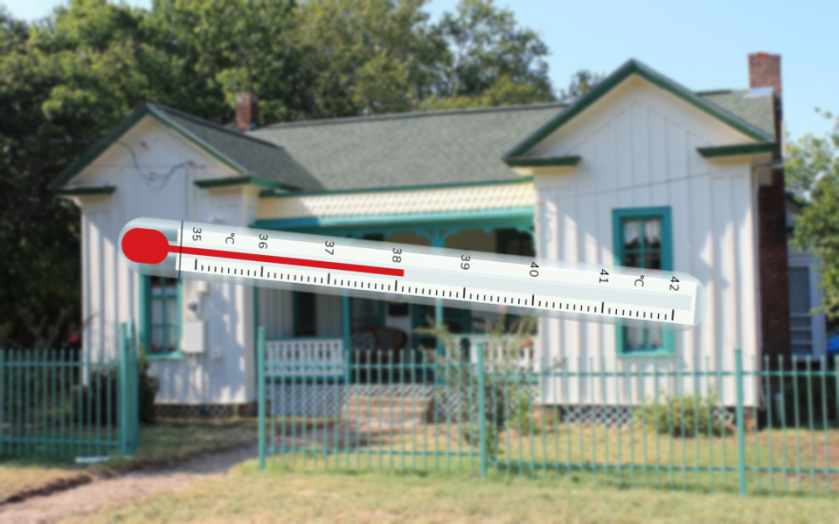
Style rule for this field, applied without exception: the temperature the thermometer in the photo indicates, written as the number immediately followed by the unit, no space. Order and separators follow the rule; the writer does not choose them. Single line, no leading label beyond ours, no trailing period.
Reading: 38.1°C
